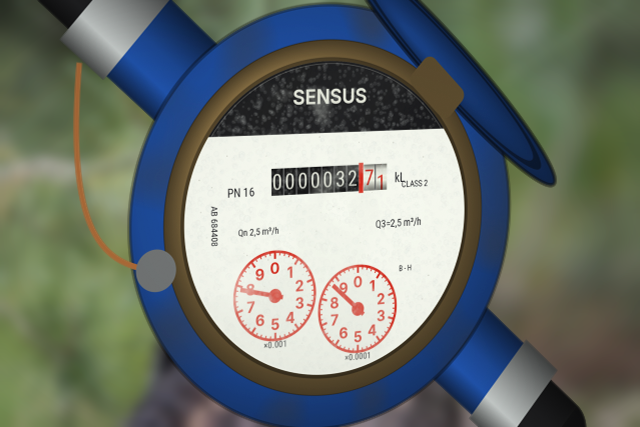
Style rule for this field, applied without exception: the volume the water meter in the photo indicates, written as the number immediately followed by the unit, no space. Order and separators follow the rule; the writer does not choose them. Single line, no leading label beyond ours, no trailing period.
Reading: 32.7078kL
